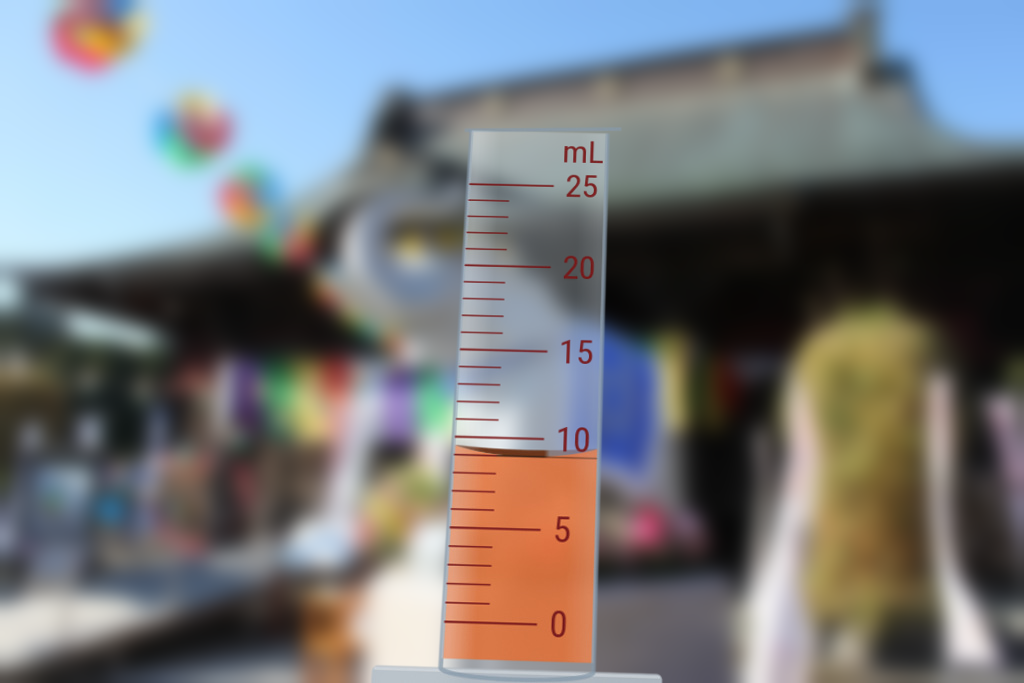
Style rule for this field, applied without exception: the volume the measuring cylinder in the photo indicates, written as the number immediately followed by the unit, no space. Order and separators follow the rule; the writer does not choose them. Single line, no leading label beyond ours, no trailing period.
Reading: 9mL
